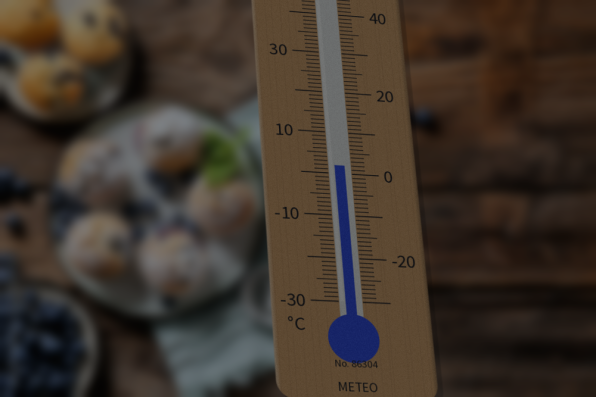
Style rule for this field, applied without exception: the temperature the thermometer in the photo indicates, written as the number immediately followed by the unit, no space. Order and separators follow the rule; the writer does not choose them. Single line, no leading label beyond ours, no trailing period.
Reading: 2°C
